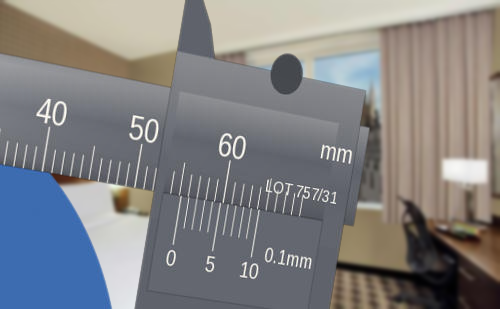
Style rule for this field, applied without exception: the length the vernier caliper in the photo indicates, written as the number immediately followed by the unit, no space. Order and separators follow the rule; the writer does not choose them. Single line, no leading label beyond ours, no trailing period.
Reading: 55.2mm
